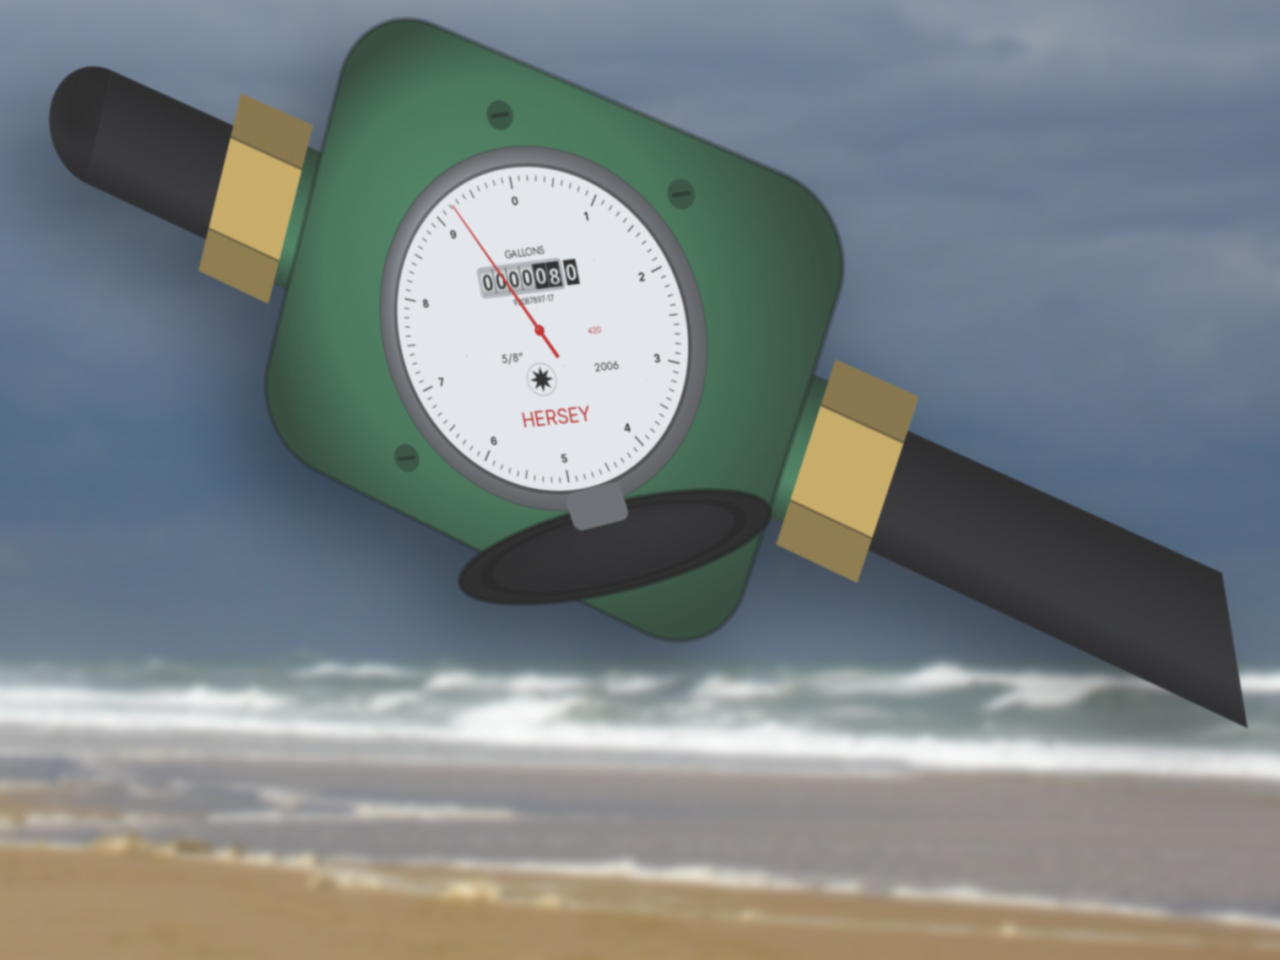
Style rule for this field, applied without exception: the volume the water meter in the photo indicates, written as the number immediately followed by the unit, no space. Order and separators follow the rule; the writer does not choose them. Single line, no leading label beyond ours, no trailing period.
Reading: 79.2gal
